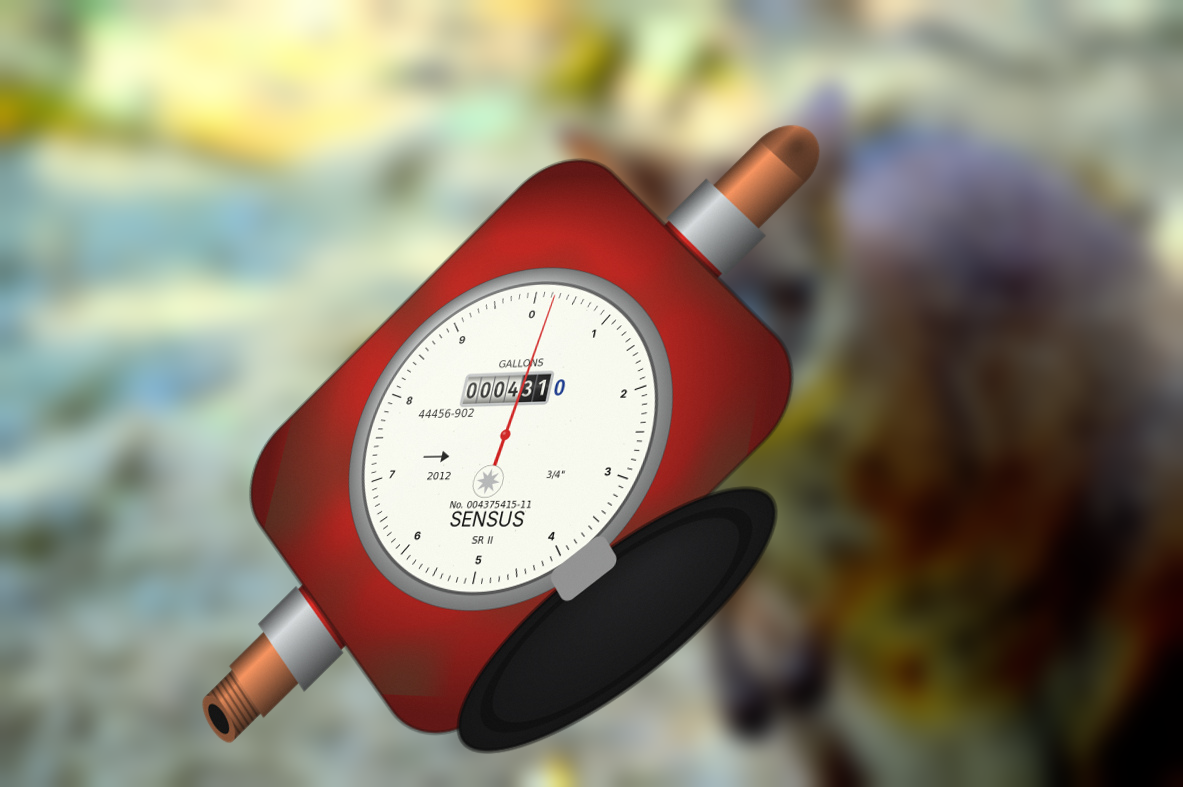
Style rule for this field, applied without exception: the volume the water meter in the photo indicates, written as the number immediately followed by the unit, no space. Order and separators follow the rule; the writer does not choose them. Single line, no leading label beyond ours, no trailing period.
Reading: 4310.2gal
